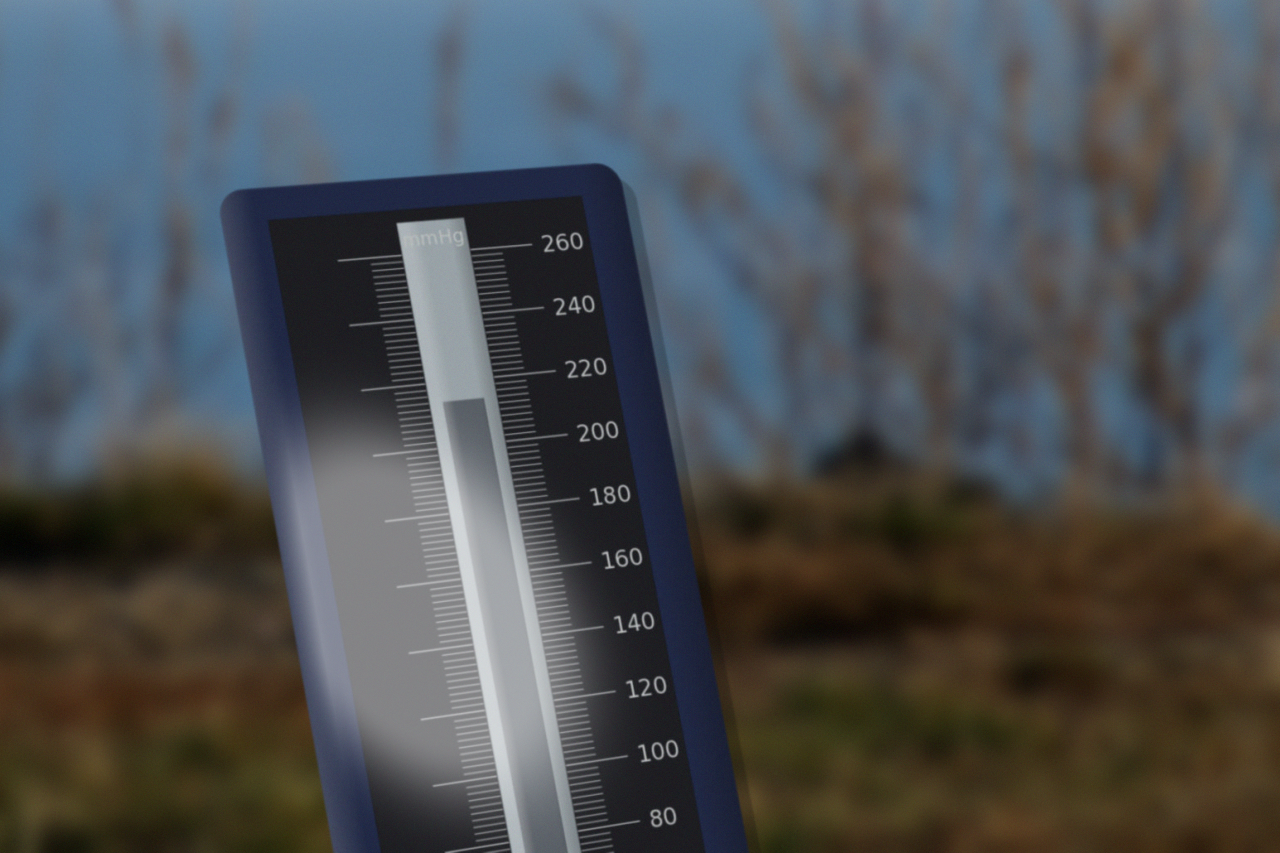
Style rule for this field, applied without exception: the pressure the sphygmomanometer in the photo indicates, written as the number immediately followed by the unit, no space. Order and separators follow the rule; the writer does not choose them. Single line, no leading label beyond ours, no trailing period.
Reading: 214mmHg
